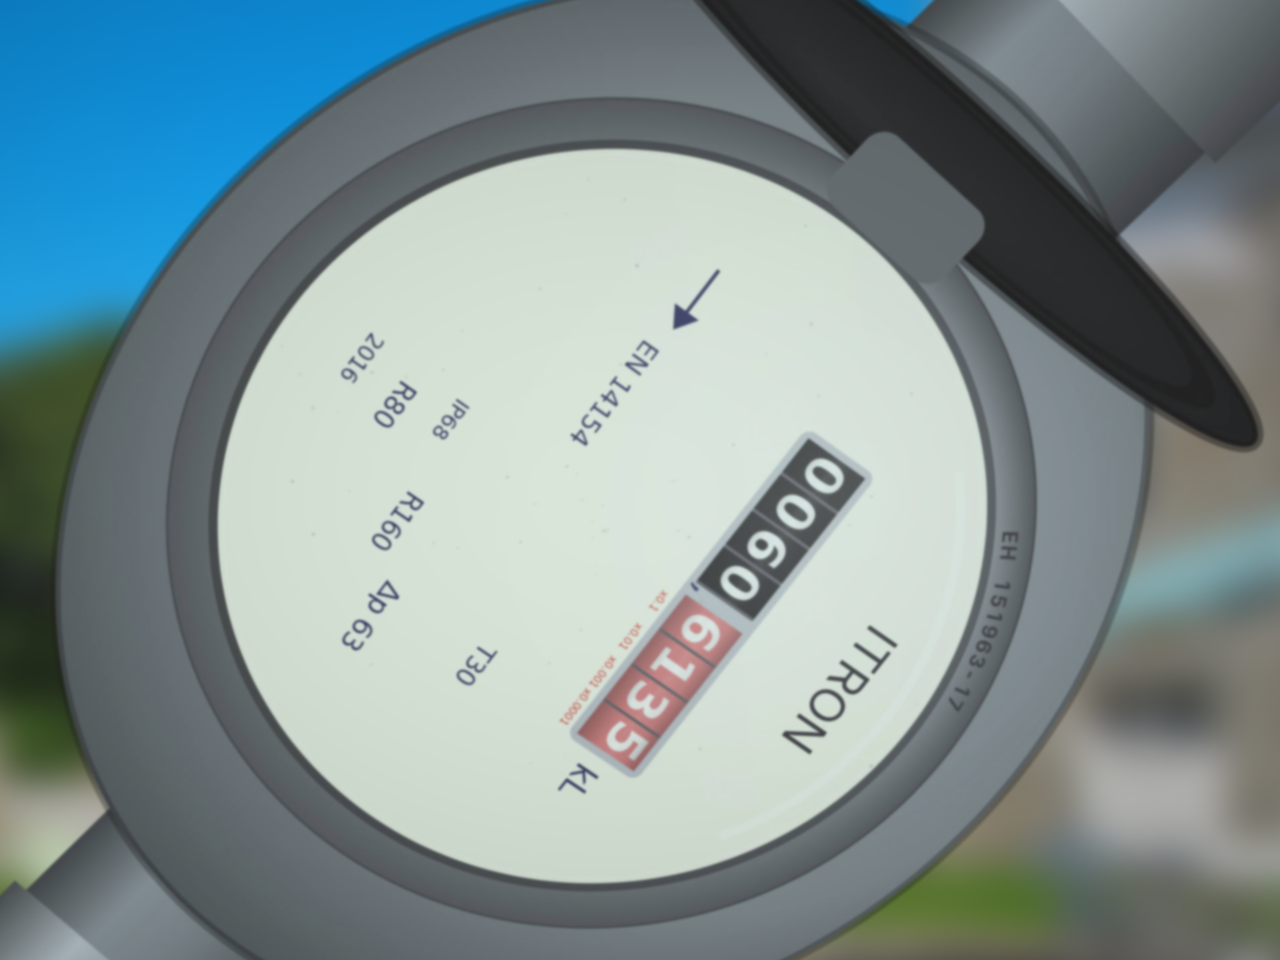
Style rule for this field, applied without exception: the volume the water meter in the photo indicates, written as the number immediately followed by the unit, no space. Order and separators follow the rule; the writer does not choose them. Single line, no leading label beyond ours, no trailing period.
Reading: 60.6135kL
